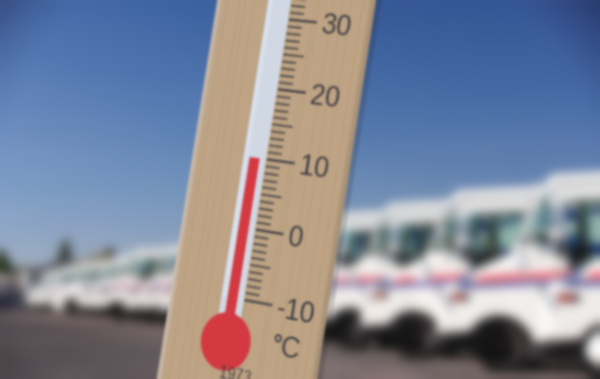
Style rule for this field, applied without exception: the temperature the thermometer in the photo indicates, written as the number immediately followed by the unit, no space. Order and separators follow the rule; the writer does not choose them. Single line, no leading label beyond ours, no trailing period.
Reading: 10°C
